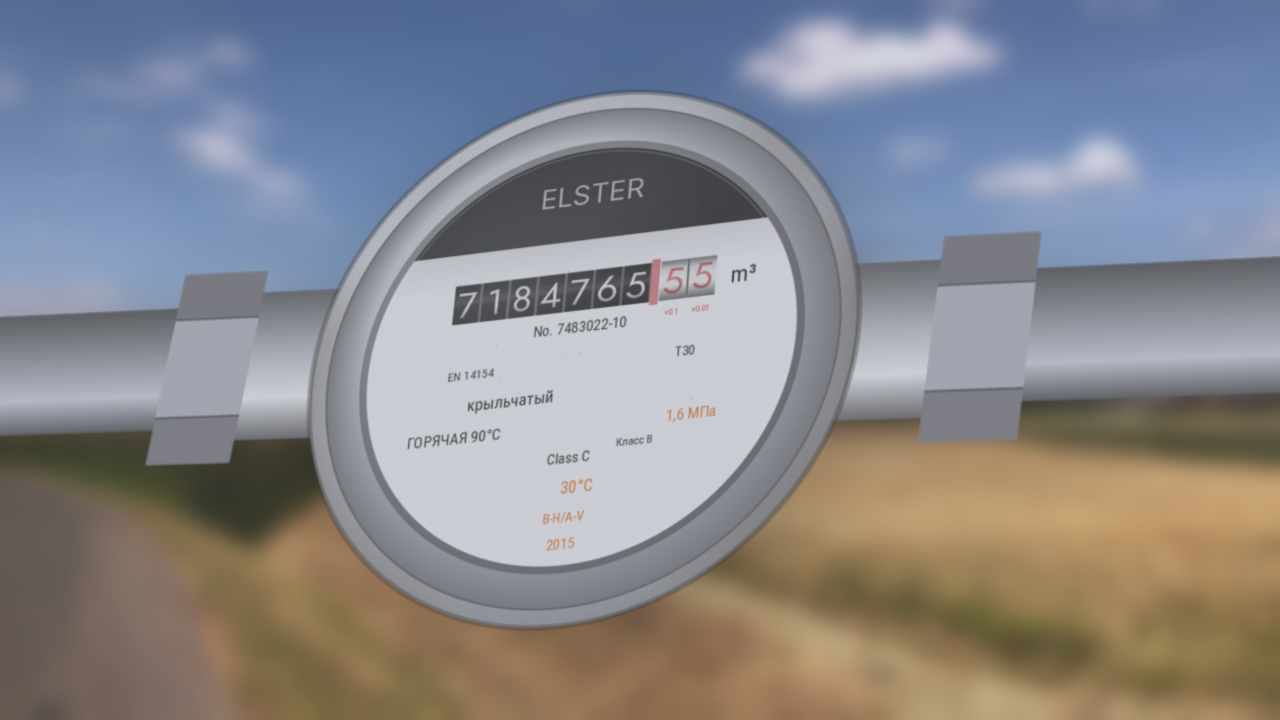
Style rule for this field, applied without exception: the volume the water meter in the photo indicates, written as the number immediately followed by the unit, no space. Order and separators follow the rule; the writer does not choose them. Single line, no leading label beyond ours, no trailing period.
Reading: 7184765.55m³
